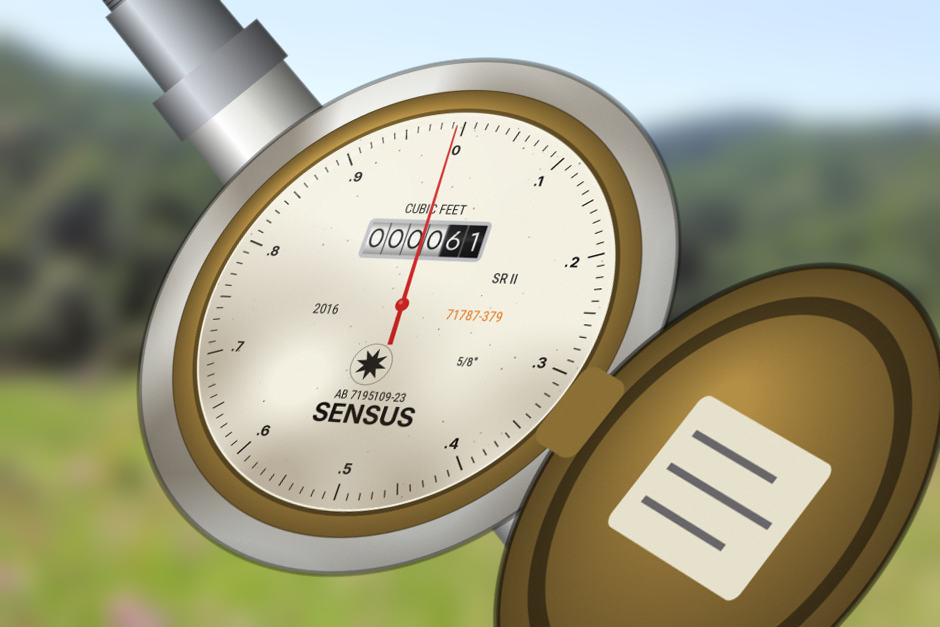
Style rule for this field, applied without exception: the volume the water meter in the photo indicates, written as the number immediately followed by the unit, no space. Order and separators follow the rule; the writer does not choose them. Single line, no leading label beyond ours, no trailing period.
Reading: 60.99ft³
